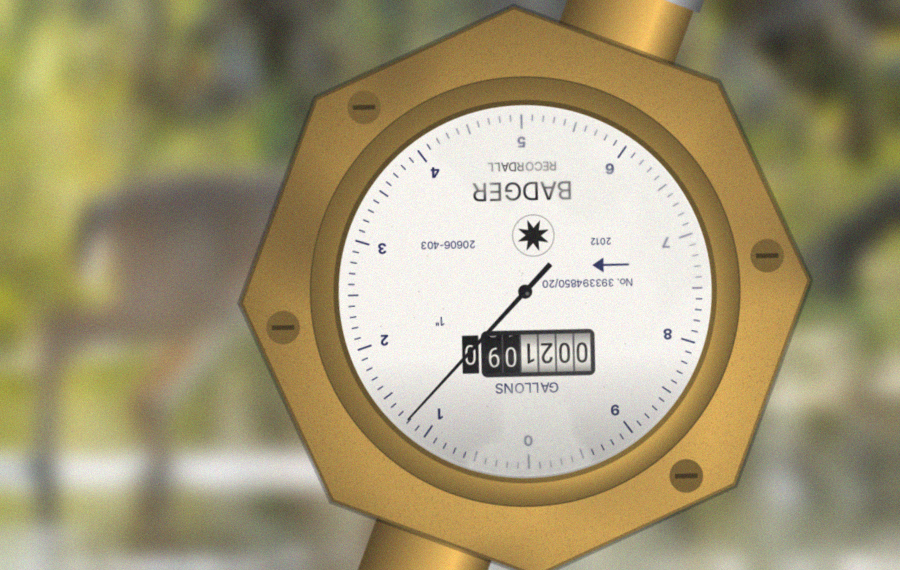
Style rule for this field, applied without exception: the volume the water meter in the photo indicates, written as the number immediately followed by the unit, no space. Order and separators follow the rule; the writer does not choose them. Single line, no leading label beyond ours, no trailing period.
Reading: 21091.2gal
